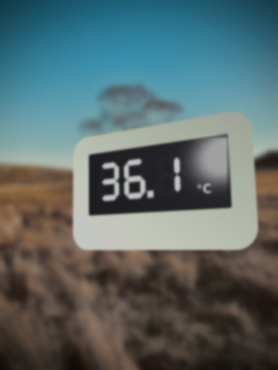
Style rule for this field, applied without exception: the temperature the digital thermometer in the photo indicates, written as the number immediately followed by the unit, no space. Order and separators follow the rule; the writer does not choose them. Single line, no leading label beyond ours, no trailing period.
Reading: 36.1°C
